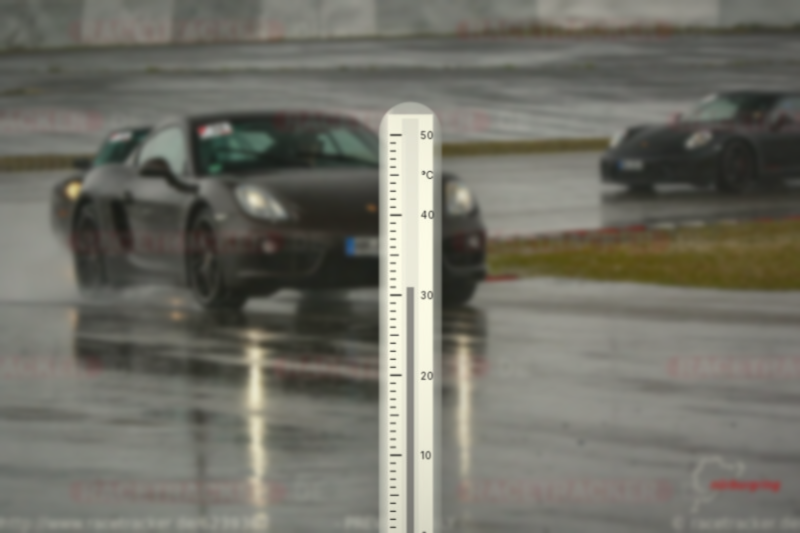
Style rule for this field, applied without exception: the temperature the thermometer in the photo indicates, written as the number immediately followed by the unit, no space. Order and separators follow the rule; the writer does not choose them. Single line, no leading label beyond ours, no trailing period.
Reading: 31°C
